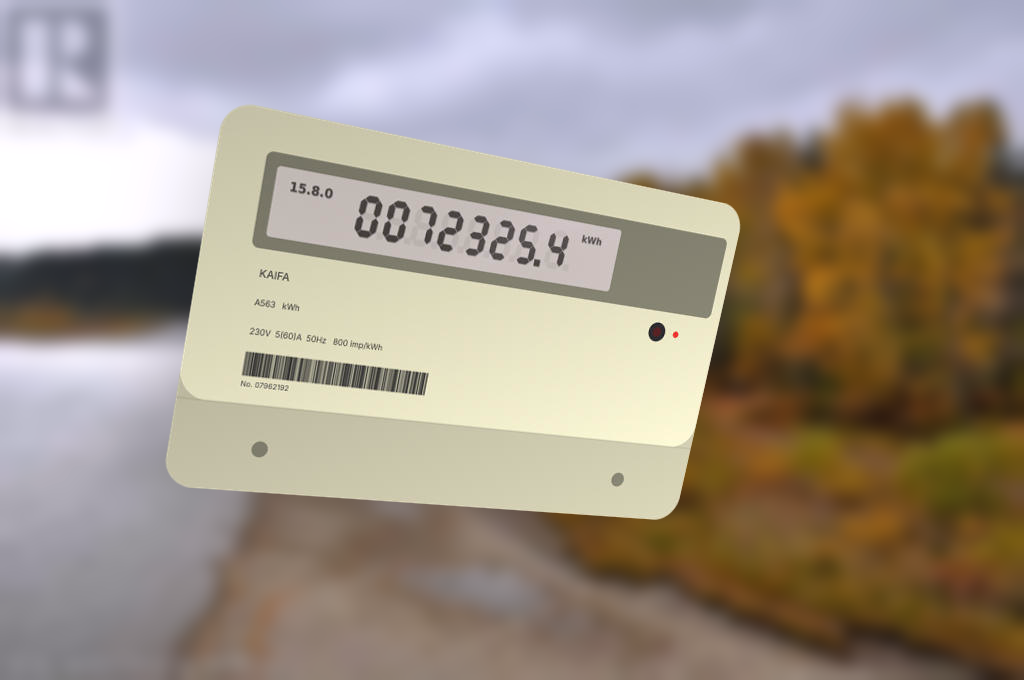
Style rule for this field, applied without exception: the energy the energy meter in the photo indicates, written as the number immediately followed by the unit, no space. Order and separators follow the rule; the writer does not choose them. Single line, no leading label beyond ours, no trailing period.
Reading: 72325.4kWh
